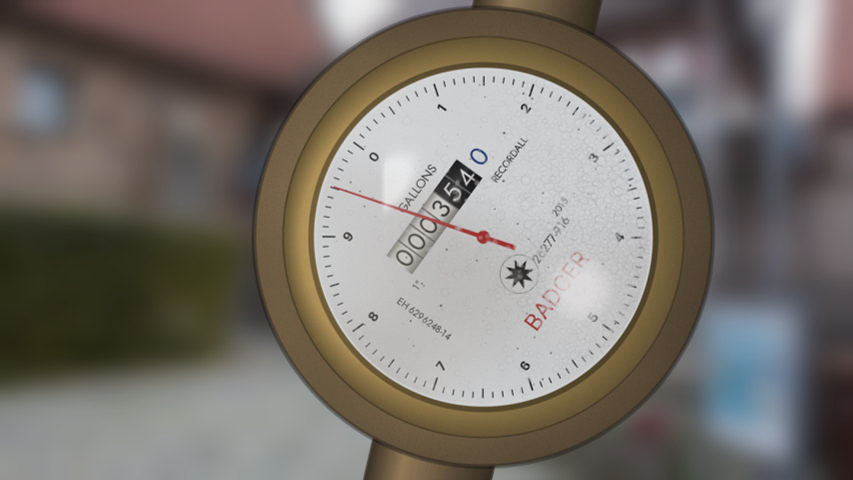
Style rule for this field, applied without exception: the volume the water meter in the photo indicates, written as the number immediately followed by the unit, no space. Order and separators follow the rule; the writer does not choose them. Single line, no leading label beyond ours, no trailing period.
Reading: 3539.5gal
